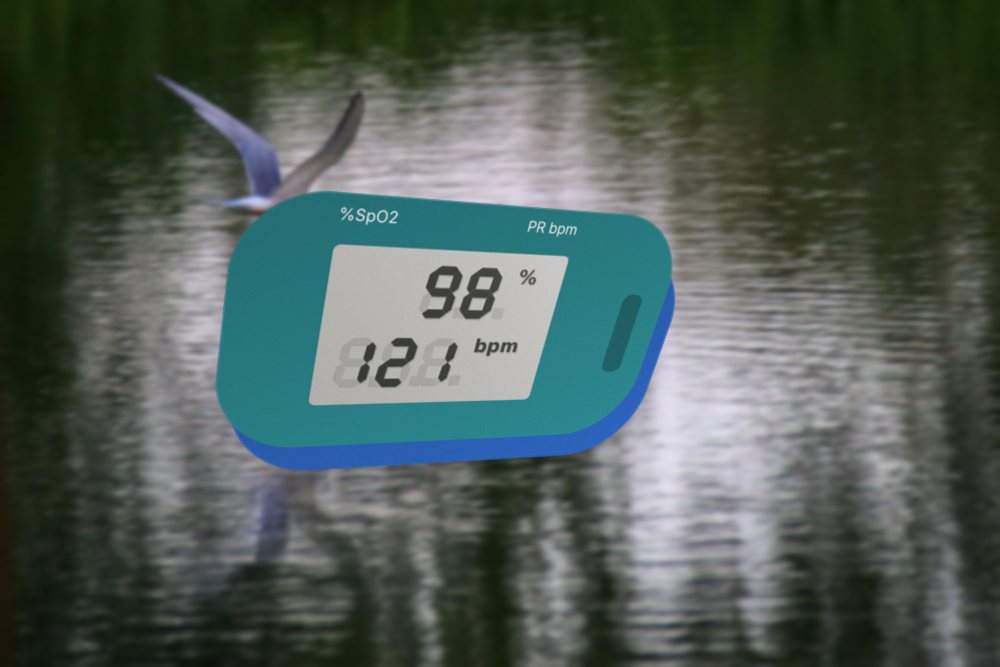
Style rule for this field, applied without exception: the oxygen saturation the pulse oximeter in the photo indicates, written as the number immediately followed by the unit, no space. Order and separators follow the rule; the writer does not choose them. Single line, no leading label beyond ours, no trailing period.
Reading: 98%
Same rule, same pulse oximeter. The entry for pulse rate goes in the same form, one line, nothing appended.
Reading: 121bpm
